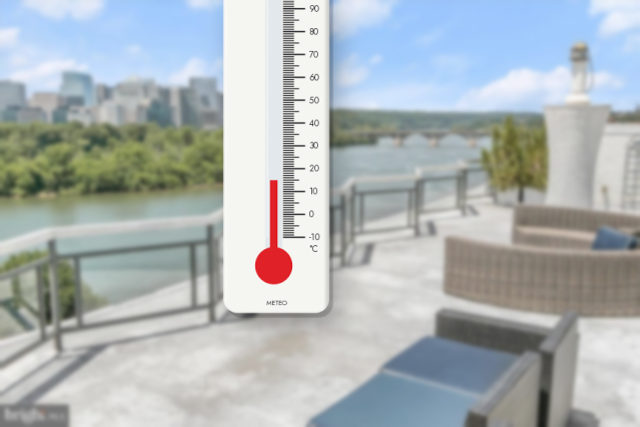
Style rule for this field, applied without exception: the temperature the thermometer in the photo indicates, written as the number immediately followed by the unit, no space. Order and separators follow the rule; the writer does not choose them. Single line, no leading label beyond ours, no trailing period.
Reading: 15°C
